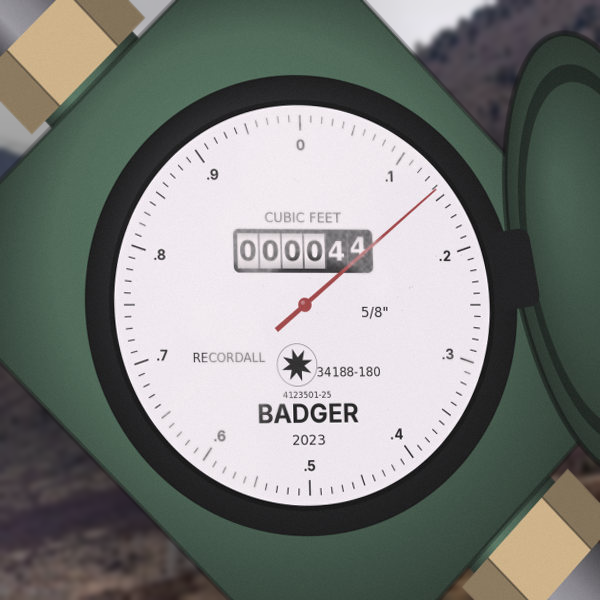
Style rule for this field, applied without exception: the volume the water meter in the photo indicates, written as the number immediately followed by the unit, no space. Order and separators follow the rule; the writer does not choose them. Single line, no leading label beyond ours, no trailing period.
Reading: 44.14ft³
